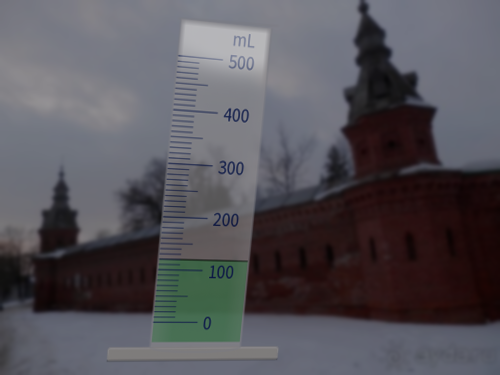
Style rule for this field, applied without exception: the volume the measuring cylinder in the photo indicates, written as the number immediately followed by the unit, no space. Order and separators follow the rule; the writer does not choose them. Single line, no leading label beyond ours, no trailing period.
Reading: 120mL
